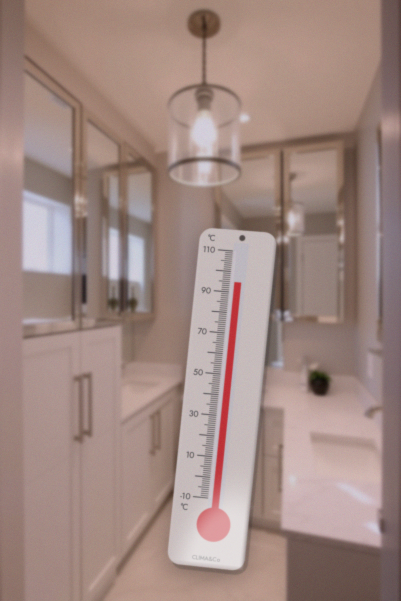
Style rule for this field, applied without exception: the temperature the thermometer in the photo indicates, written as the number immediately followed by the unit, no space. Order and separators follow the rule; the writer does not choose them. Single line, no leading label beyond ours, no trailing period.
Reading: 95°C
